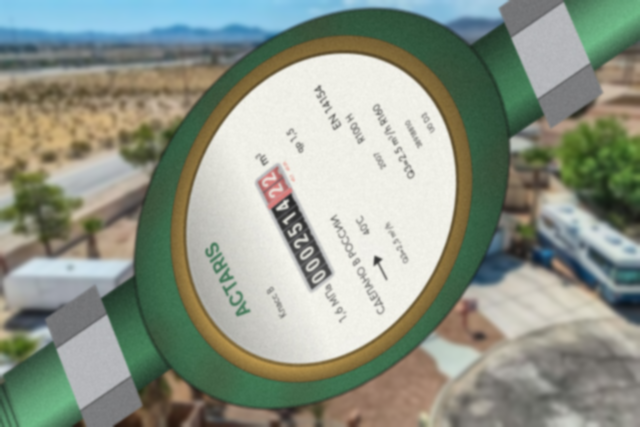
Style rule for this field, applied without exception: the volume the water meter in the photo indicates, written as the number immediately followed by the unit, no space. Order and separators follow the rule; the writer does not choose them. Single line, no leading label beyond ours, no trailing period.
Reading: 2514.22m³
